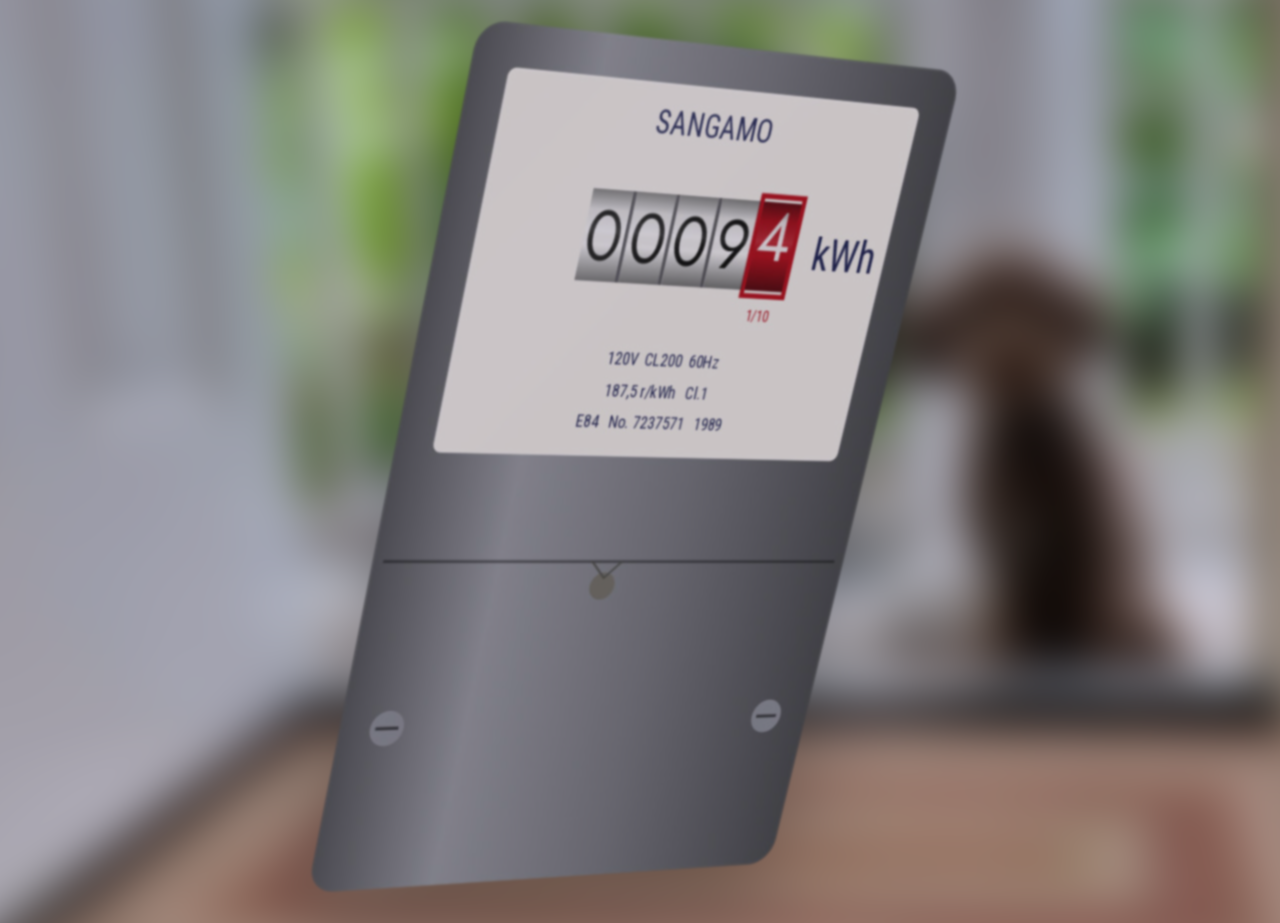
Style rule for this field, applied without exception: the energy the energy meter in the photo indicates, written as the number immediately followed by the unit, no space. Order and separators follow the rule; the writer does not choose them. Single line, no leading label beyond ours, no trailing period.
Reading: 9.4kWh
